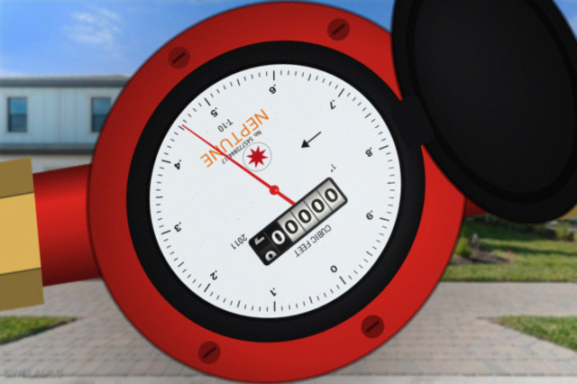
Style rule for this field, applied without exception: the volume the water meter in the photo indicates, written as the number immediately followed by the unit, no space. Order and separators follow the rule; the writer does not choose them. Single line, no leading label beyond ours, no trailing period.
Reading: 6.45ft³
